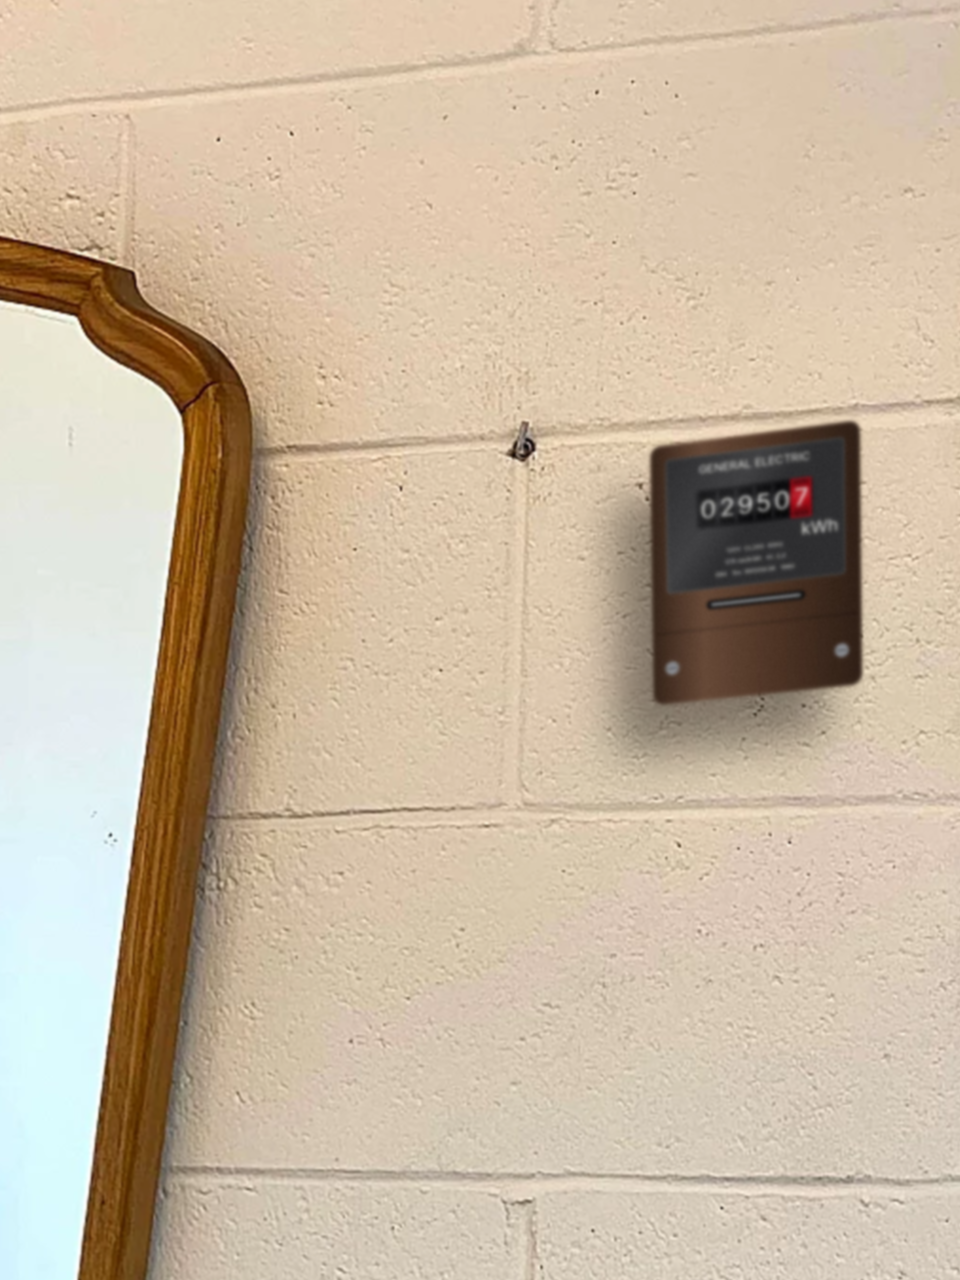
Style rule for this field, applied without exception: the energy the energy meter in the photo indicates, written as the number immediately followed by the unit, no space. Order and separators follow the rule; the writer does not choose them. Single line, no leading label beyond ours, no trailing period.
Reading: 2950.7kWh
